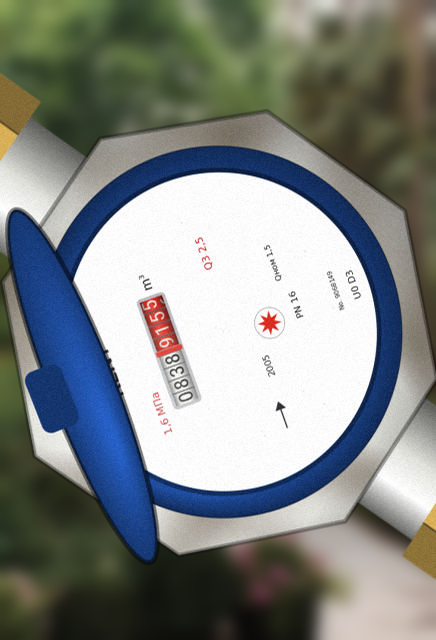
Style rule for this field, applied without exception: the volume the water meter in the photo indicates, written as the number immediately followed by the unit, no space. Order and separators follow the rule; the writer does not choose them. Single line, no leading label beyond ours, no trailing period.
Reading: 838.9155m³
